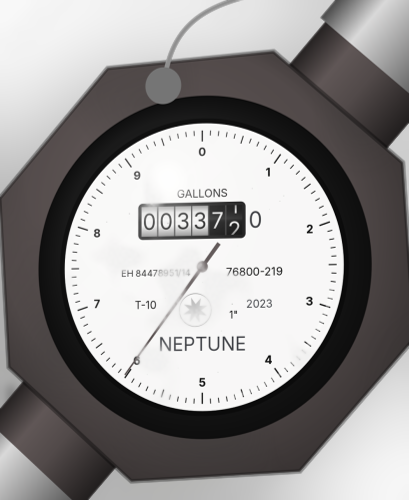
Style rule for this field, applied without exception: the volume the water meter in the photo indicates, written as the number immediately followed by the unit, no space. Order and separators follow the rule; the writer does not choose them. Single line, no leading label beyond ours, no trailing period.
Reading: 33716.0gal
